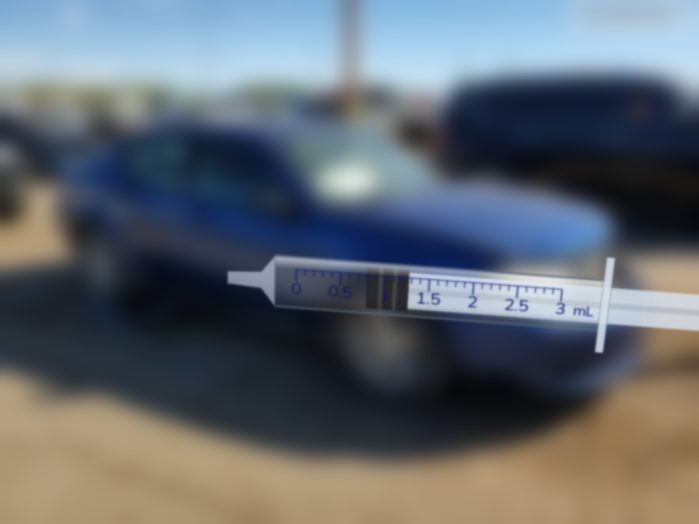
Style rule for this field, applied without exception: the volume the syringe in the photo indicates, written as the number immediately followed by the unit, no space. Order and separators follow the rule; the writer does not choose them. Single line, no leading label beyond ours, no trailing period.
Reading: 0.8mL
